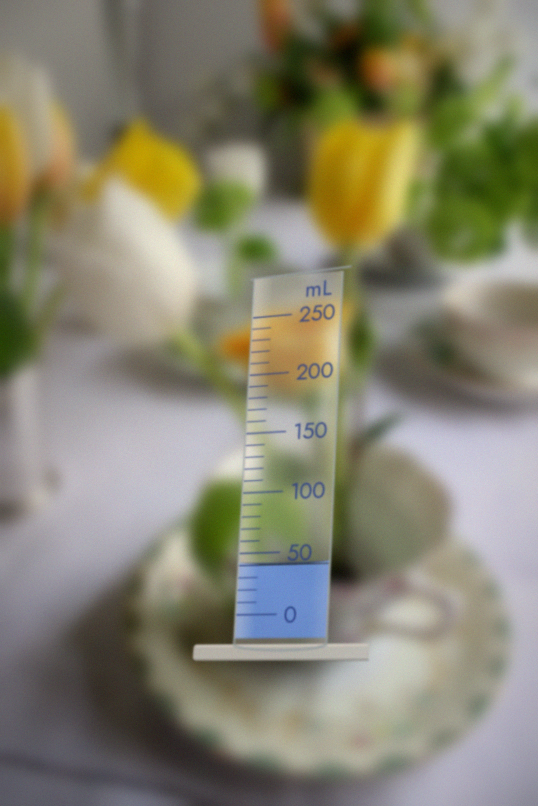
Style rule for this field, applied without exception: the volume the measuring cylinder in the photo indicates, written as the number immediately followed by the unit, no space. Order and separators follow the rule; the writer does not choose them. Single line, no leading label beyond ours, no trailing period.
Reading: 40mL
